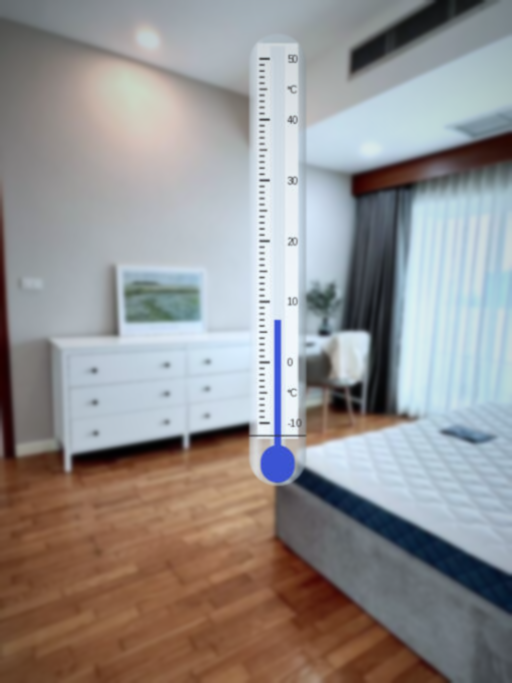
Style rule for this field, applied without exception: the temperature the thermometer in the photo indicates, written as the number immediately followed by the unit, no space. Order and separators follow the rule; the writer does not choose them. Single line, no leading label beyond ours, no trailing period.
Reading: 7°C
